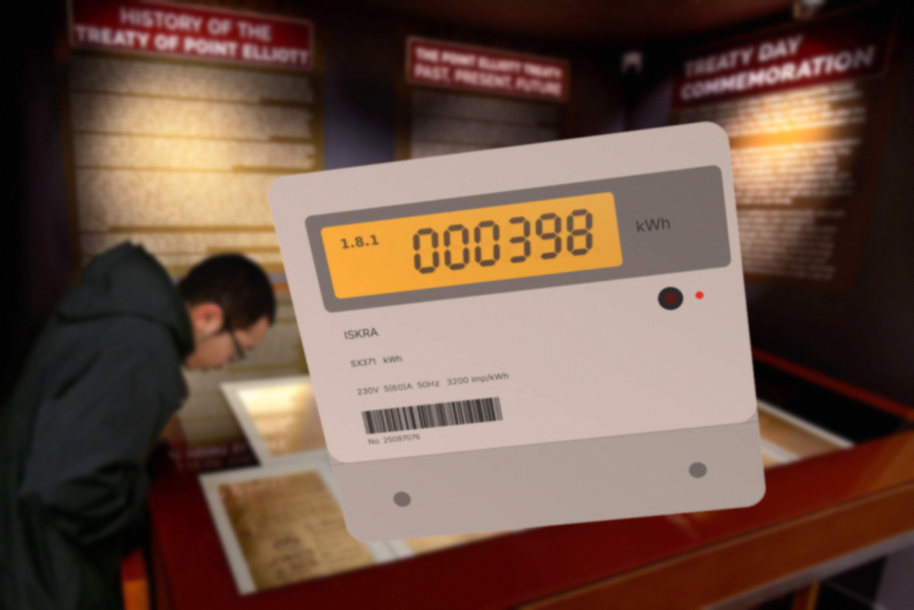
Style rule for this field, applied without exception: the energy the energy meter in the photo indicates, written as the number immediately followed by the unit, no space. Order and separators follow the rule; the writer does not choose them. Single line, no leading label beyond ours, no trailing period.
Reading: 398kWh
